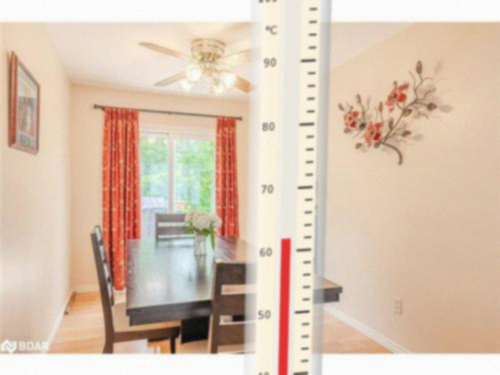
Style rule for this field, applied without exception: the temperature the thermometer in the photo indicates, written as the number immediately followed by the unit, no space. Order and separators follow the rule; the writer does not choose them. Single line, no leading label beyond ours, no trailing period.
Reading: 62°C
